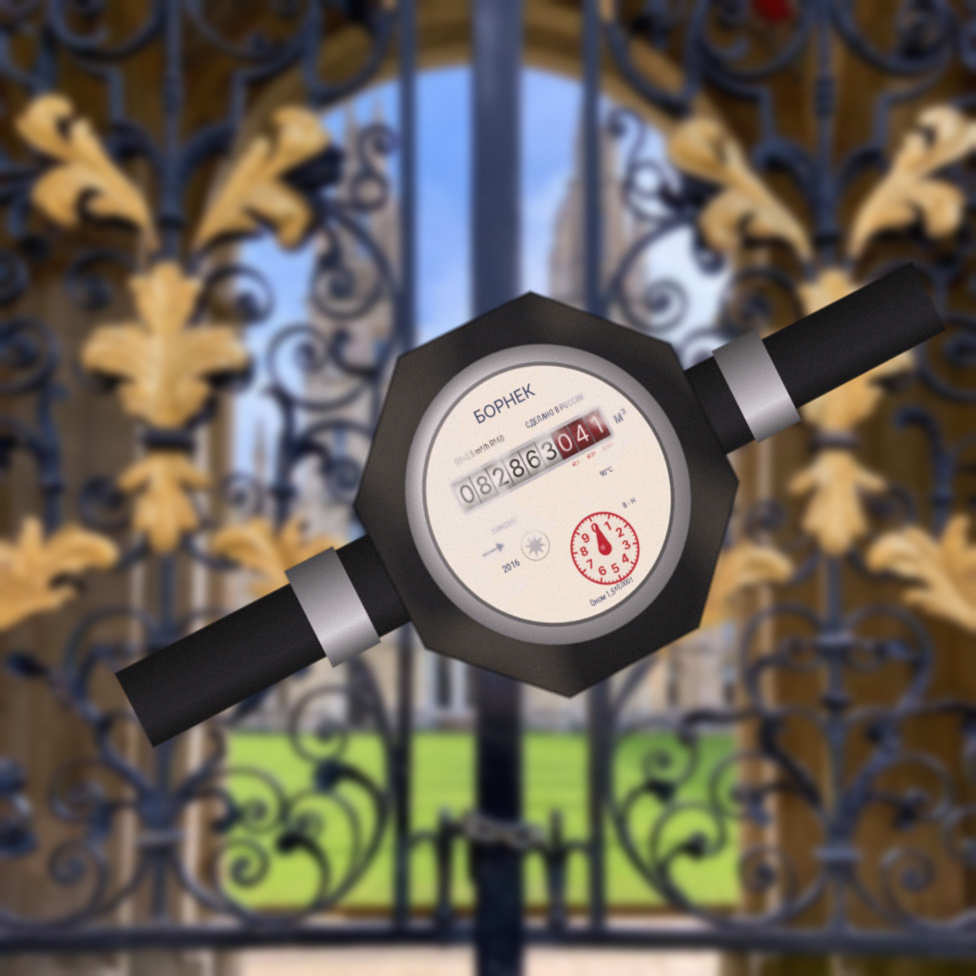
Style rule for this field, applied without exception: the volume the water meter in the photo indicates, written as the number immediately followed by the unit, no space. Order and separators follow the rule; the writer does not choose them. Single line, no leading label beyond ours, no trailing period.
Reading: 82863.0410m³
